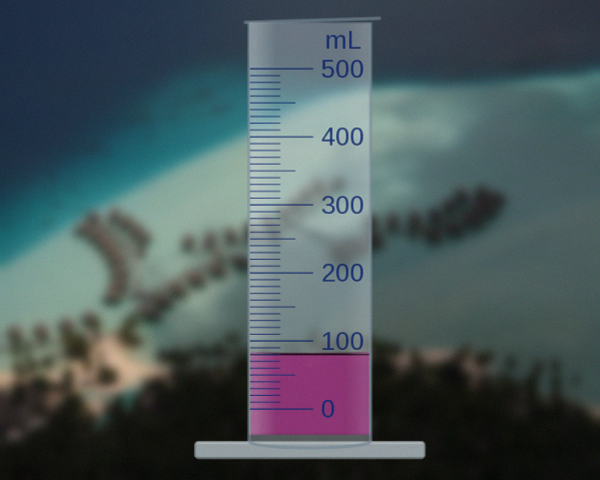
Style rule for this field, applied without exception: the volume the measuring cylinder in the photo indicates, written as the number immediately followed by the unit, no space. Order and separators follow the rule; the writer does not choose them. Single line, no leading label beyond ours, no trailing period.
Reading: 80mL
